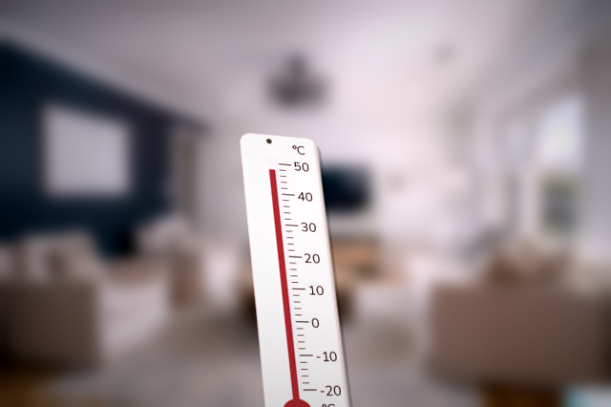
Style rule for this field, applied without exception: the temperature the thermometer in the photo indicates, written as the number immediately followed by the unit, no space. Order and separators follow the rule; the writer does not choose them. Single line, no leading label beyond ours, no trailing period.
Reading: 48°C
